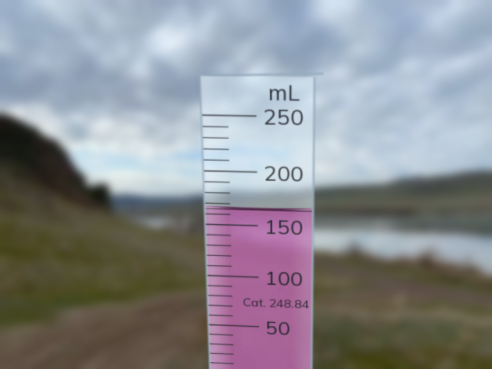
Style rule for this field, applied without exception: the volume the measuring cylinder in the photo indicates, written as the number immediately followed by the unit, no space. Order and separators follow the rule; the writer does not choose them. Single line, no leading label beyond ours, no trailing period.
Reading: 165mL
